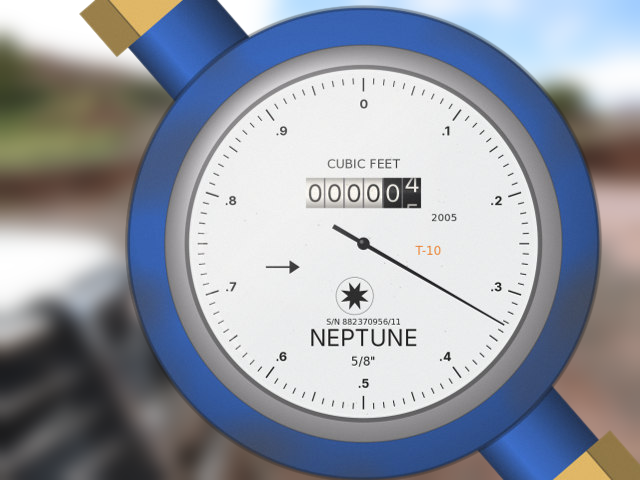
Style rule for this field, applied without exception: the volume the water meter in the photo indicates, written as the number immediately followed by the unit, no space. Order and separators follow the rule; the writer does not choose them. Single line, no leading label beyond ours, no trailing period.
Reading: 4.33ft³
